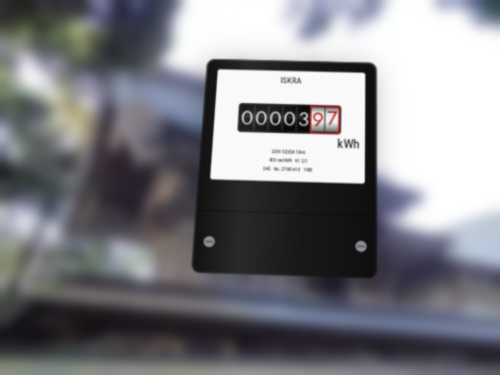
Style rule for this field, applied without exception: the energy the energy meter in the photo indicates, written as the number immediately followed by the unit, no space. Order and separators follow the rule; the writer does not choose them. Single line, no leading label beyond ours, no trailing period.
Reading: 3.97kWh
